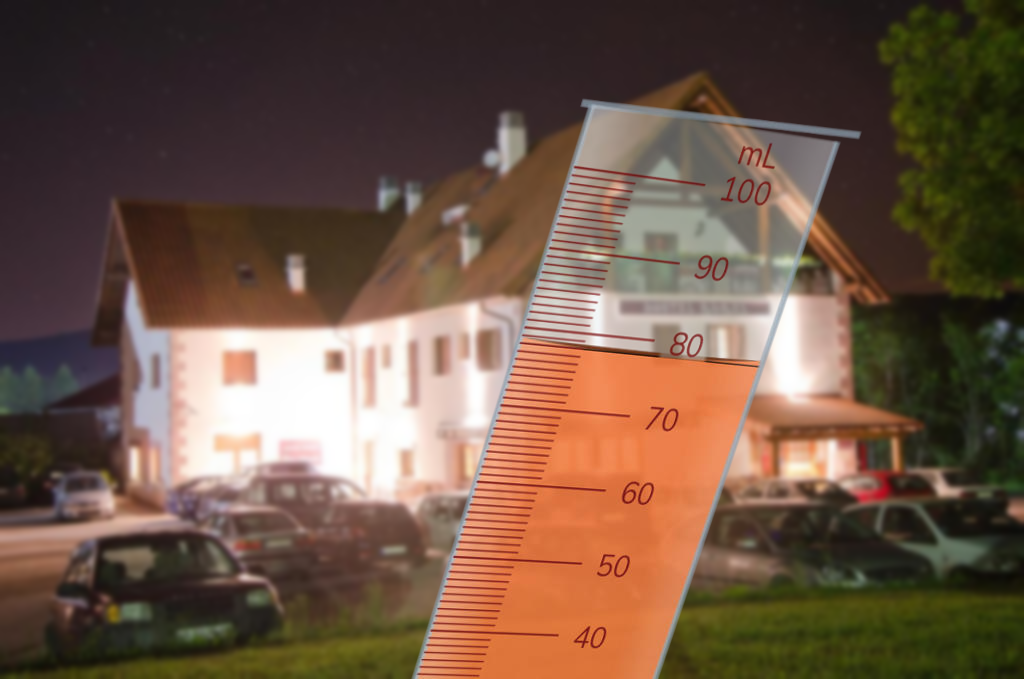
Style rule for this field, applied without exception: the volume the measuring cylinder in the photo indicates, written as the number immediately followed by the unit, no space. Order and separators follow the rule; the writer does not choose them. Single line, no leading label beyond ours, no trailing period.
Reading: 78mL
